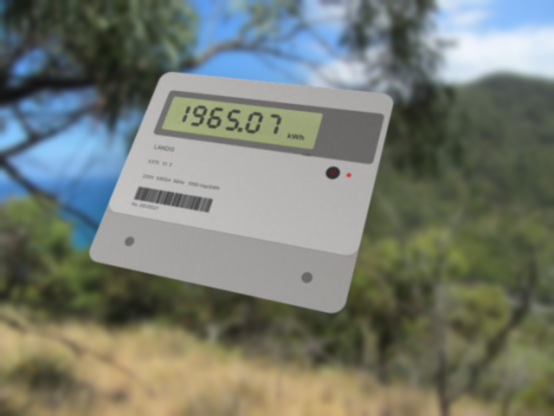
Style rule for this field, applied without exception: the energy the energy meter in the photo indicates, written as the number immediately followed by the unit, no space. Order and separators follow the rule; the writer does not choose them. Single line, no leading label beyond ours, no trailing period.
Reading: 1965.07kWh
